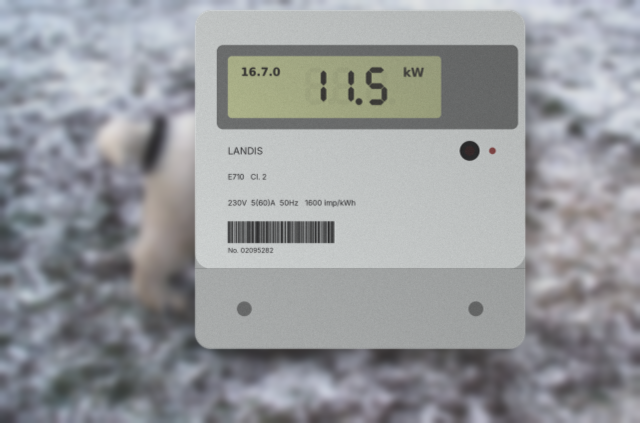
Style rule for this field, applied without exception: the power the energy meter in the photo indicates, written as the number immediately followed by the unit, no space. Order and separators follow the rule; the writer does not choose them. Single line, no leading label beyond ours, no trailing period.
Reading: 11.5kW
